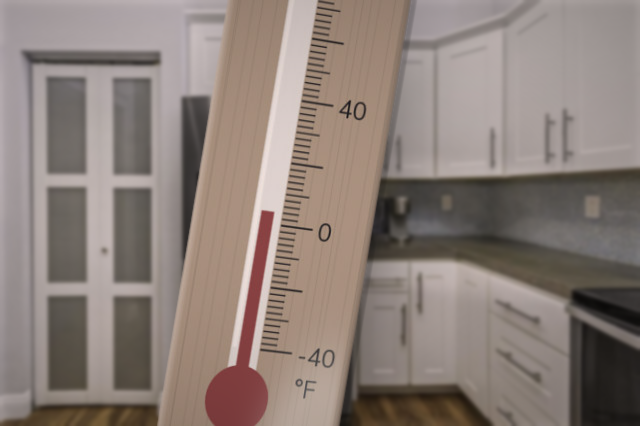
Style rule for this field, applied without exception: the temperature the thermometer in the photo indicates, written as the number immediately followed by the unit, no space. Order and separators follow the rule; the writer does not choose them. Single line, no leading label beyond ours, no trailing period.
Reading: 4°F
